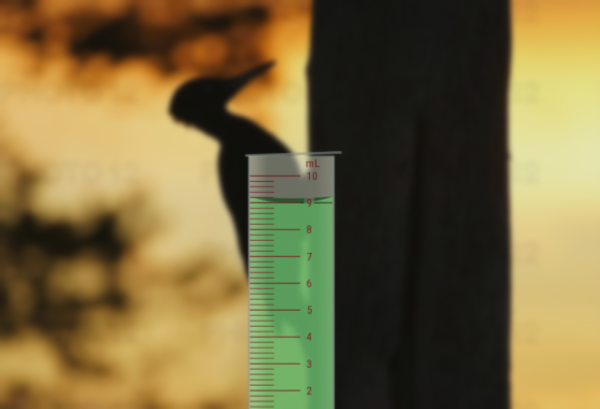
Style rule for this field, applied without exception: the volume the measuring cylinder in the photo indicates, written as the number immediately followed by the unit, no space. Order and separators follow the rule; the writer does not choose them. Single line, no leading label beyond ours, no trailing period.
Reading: 9mL
